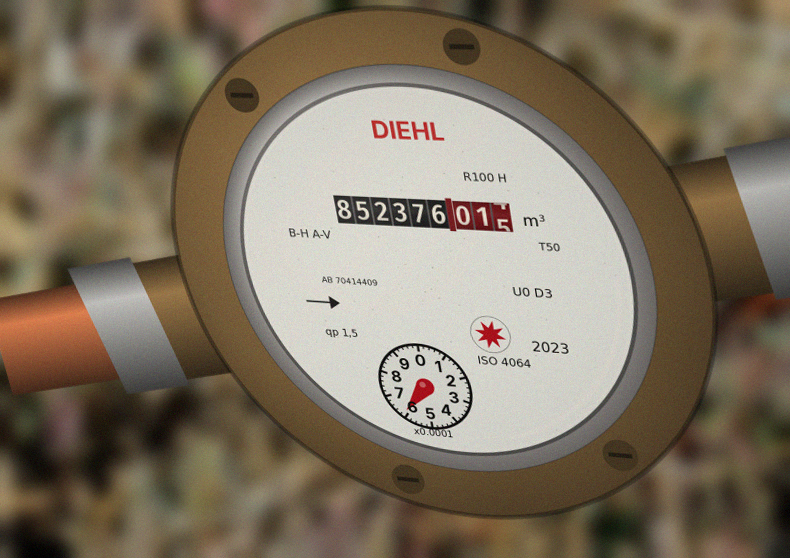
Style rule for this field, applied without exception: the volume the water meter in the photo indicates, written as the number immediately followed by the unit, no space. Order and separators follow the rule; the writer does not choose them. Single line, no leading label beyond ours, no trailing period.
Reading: 852376.0146m³
